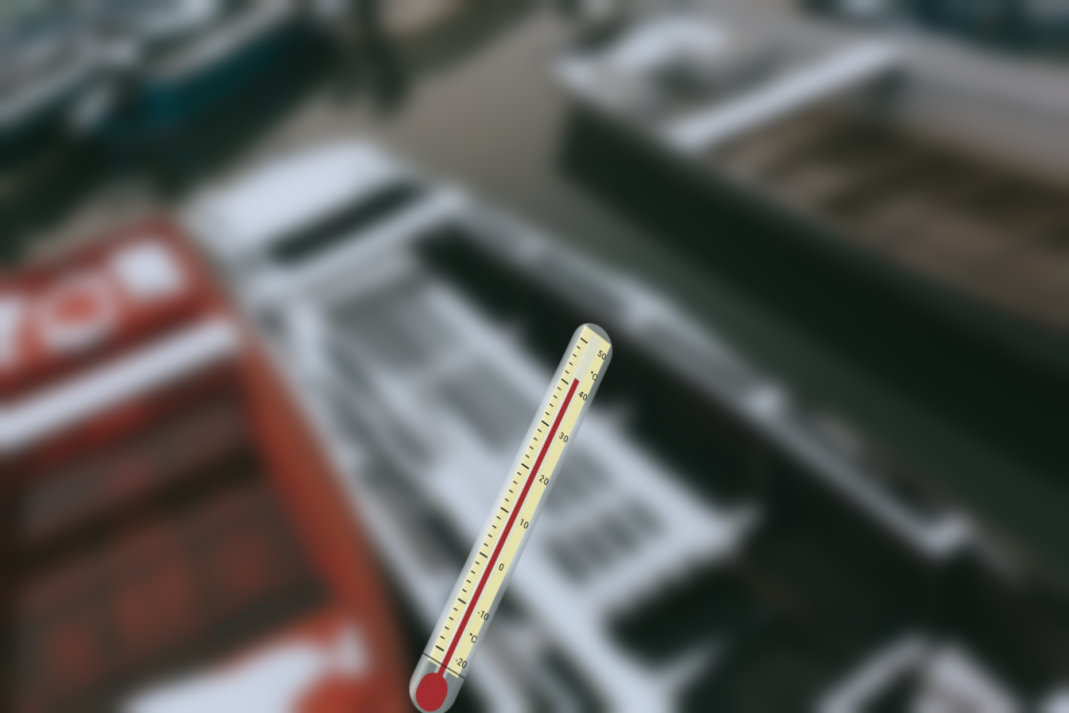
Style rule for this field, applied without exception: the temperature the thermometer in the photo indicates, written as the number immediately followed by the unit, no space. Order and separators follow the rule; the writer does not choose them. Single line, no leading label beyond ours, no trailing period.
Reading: 42°C
